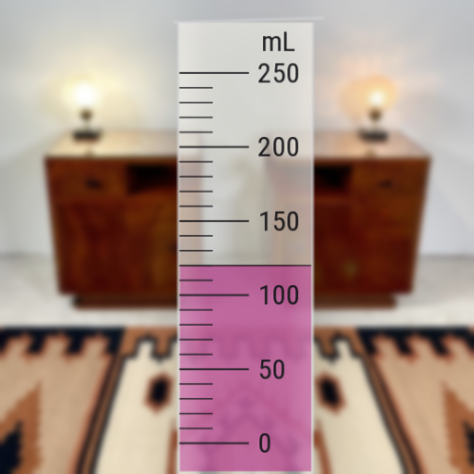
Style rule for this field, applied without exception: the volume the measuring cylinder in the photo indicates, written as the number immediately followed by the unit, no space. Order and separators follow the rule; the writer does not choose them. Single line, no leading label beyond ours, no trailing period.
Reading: 120mL
